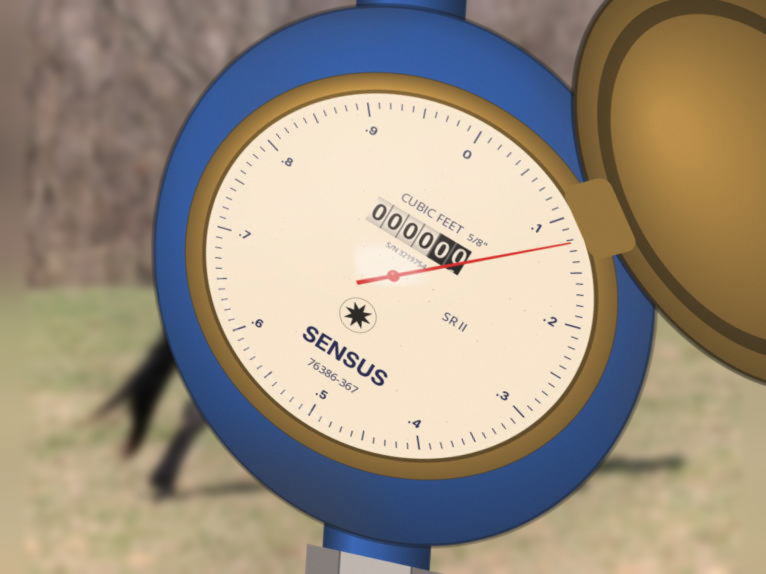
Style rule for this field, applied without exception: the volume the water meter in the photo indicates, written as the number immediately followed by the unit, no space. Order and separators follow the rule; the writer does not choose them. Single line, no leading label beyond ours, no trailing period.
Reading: 0.12ft³
